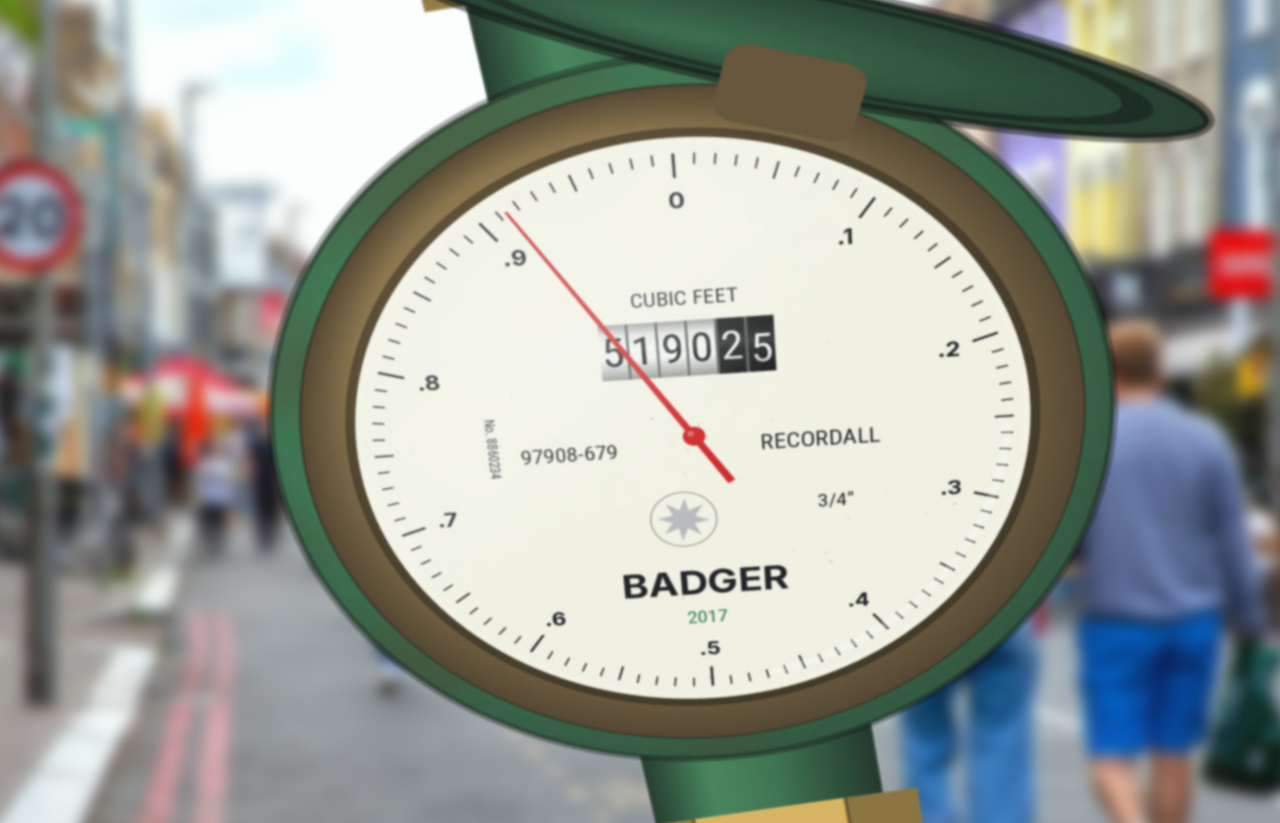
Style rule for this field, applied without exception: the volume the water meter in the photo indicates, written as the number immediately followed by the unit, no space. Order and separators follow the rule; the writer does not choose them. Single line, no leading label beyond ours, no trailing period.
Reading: 519024.91ft³
